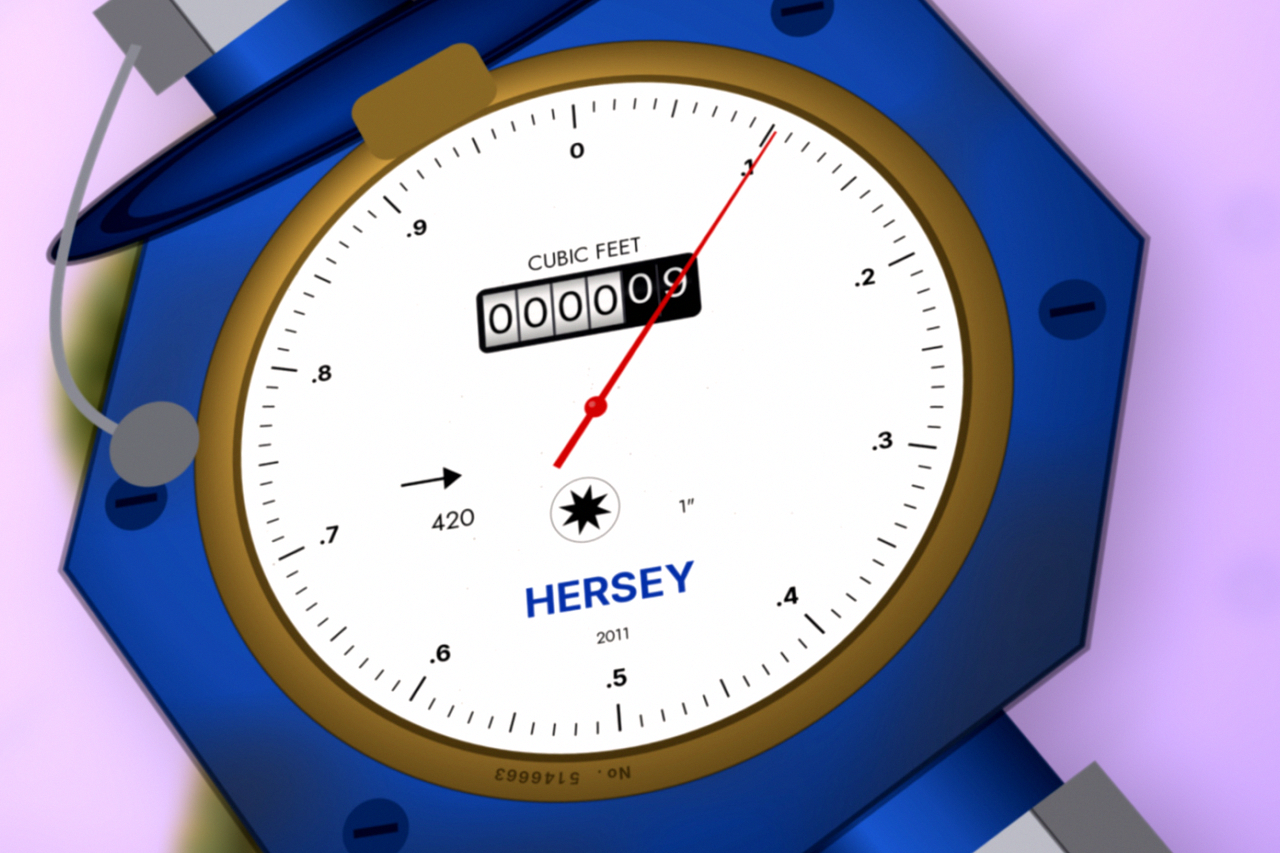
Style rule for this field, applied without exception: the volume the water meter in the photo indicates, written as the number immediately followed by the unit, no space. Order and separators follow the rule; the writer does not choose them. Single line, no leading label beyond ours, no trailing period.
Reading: 9.10ft³
